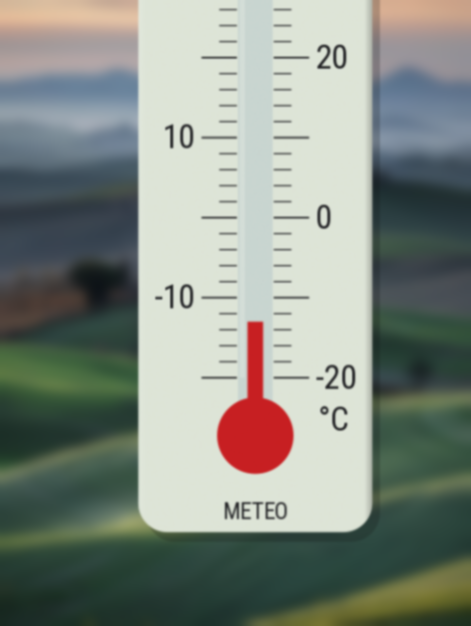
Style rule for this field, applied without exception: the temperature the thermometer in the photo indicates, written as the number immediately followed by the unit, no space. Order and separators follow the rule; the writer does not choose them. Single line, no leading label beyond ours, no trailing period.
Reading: -13°C
